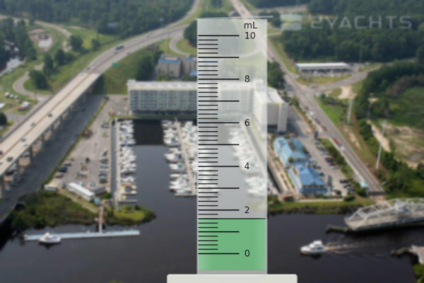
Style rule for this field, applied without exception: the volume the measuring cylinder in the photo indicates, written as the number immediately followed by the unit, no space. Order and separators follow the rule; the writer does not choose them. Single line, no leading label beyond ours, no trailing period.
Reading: 1.6mL
